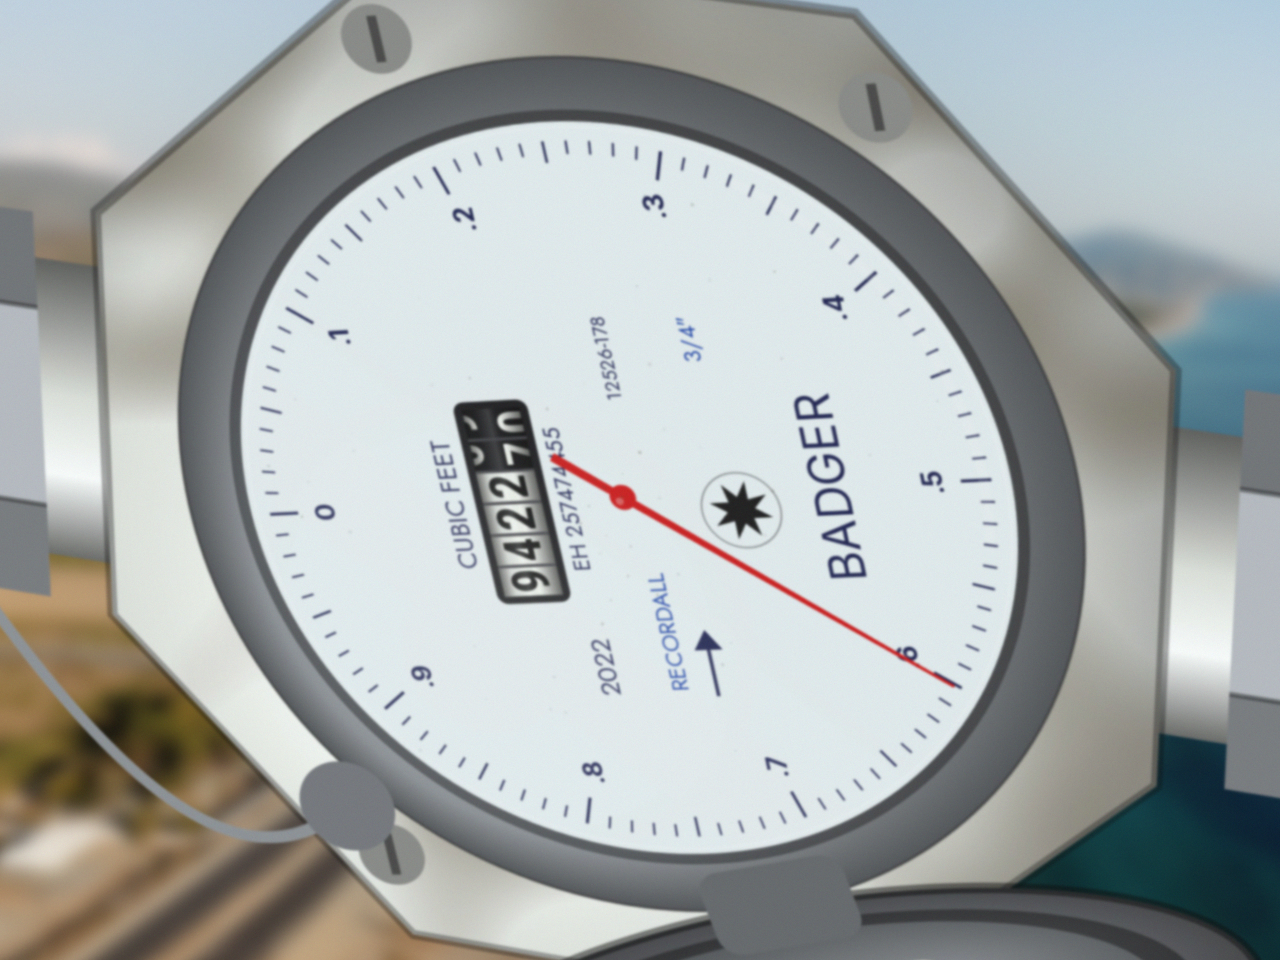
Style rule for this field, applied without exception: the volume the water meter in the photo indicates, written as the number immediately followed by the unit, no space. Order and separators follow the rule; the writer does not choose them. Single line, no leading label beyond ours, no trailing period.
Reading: 942269.60ft³
